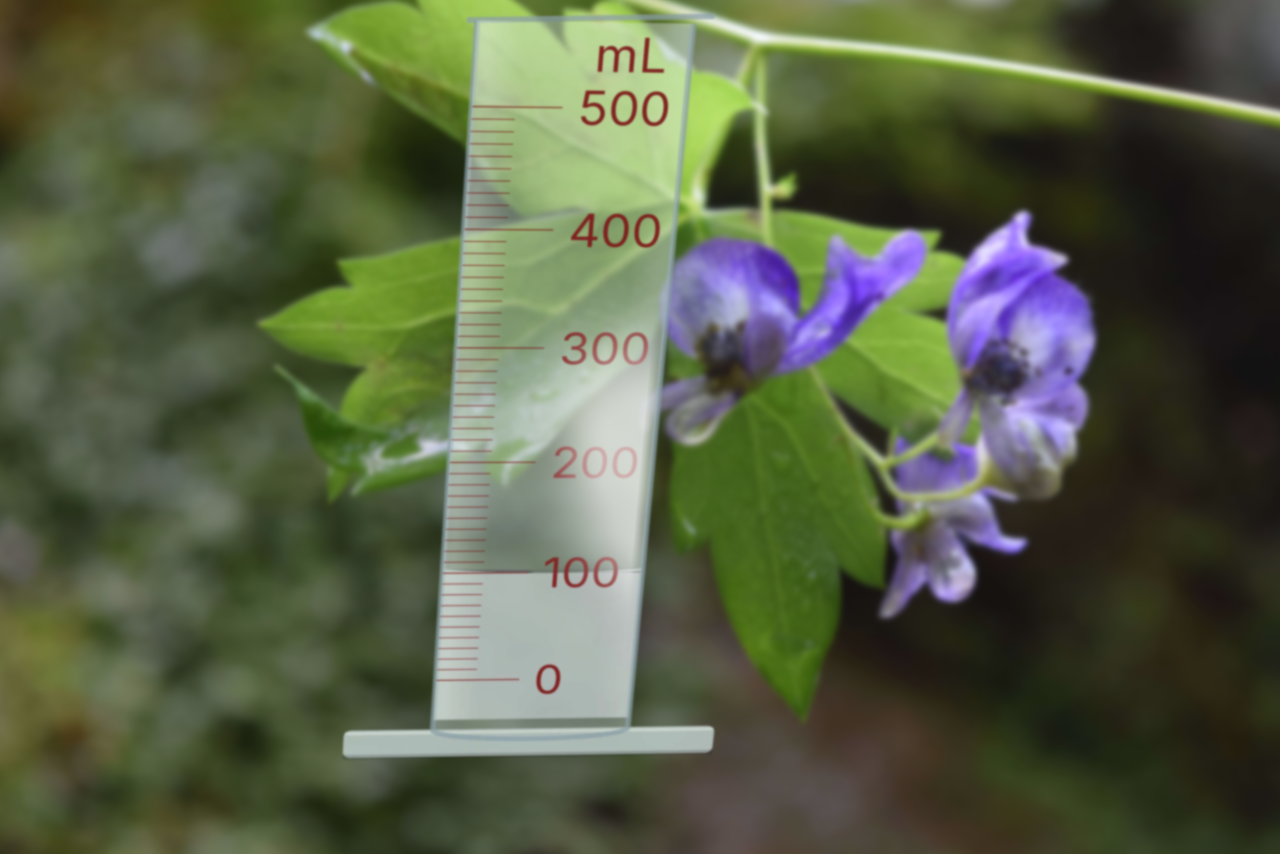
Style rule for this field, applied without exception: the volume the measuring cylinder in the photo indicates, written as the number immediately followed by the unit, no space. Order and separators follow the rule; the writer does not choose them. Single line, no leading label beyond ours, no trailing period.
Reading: 100mL
